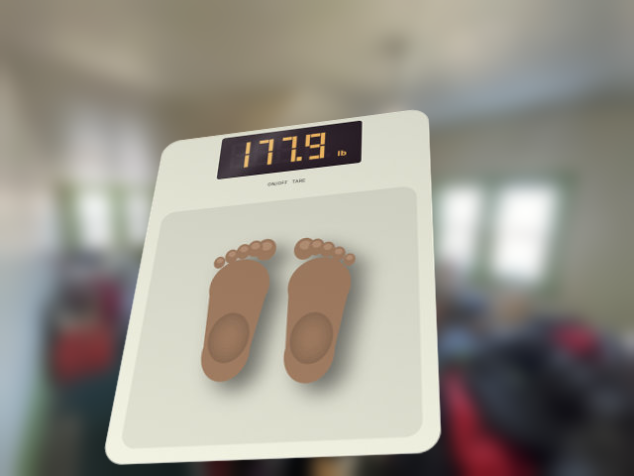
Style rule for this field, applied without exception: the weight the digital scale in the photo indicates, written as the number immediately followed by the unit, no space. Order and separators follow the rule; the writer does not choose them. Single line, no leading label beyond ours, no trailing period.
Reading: 177.9lb
